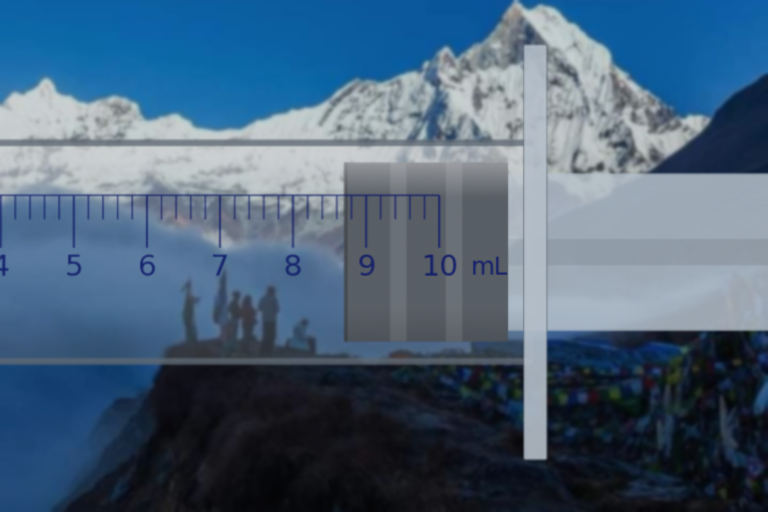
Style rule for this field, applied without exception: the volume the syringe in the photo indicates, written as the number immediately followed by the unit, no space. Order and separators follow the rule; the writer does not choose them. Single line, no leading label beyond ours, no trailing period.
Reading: 8.7mL
